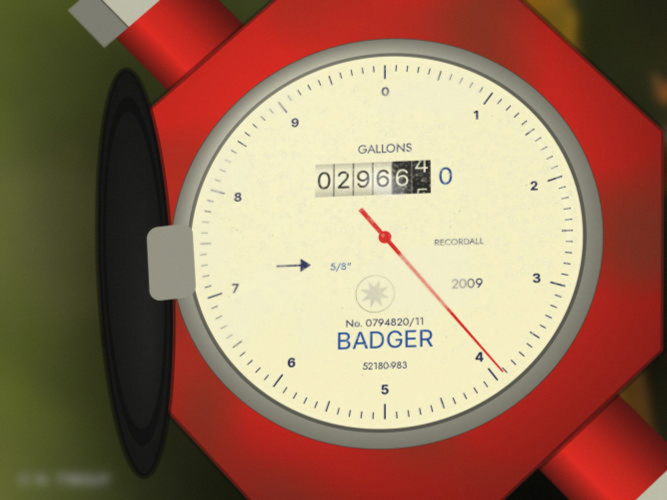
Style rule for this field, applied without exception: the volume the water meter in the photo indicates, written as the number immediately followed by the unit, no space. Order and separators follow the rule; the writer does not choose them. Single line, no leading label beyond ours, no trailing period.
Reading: 296643.9gal
